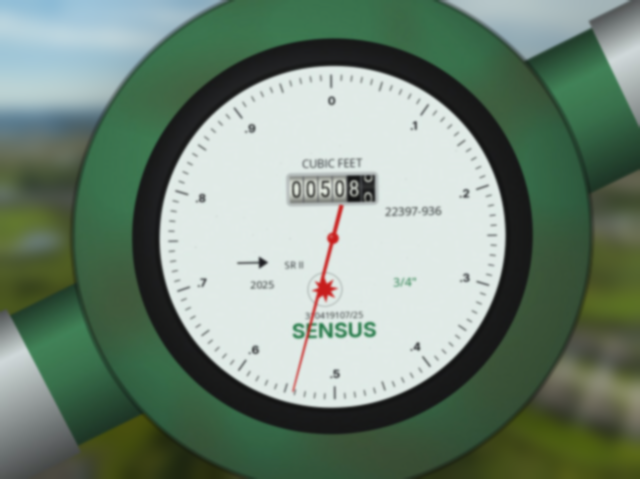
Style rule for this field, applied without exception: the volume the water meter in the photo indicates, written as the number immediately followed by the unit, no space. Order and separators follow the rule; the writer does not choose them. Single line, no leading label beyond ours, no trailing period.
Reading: 5088.54ft³
